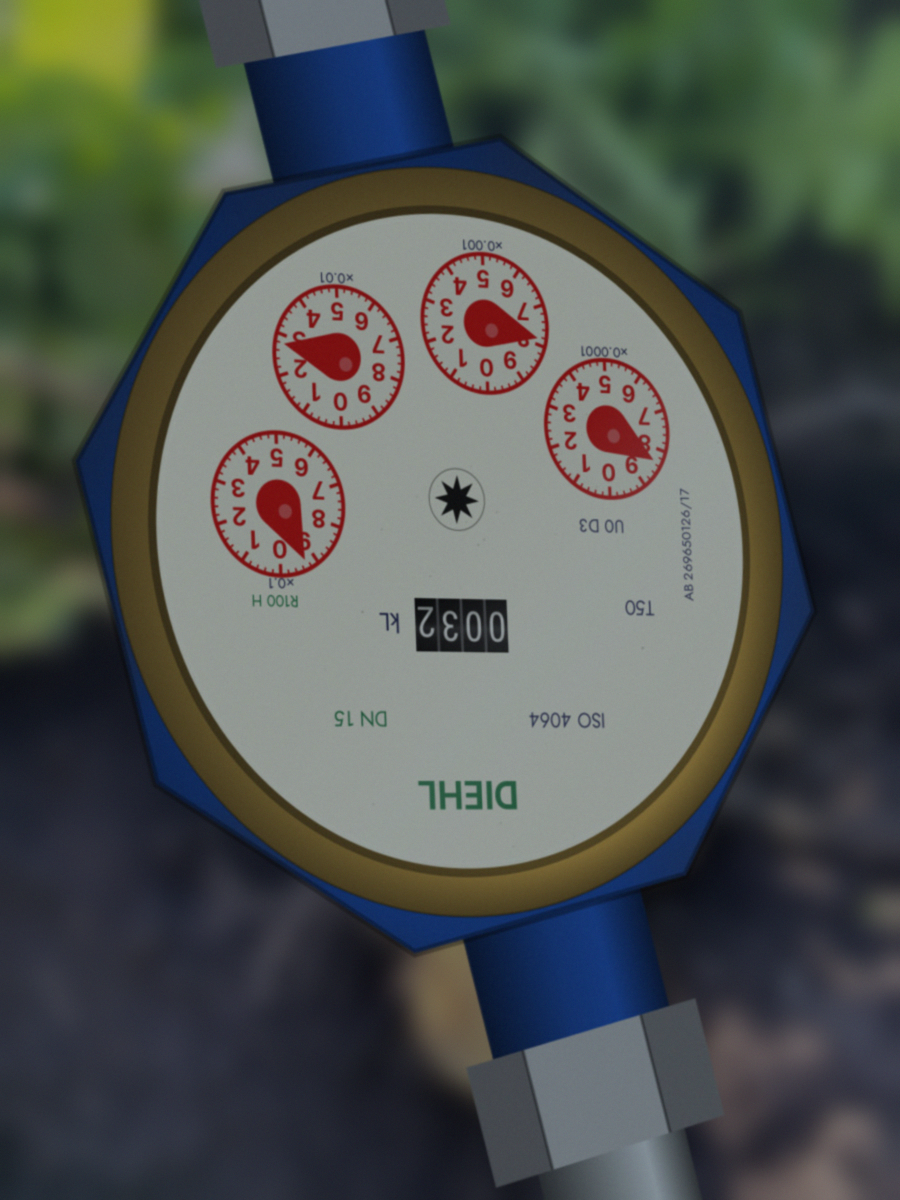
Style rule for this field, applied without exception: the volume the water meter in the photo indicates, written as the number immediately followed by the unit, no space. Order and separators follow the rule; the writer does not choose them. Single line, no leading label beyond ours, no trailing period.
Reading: 31.9278kL
